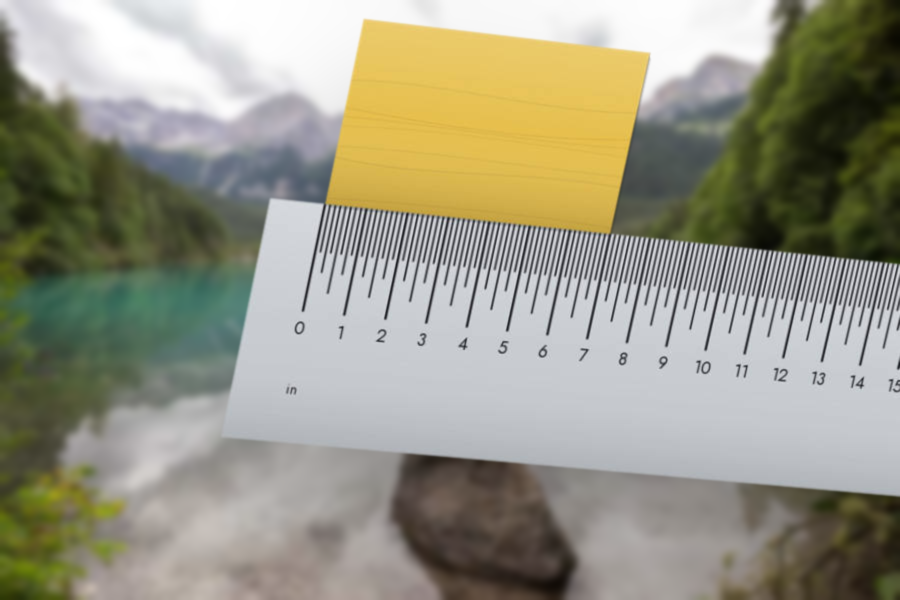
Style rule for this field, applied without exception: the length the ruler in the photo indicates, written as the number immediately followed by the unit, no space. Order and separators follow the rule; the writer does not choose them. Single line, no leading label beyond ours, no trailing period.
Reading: 7in
